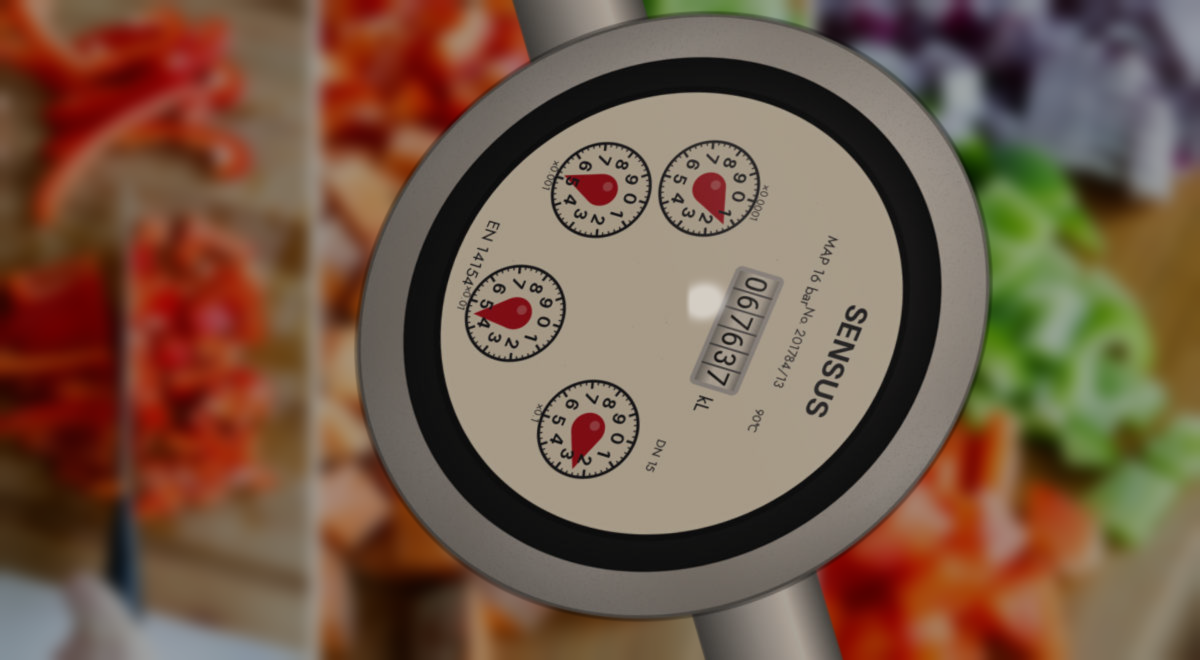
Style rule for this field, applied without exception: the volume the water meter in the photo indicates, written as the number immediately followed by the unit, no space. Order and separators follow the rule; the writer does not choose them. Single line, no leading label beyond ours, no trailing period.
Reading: 67637.2451kL
